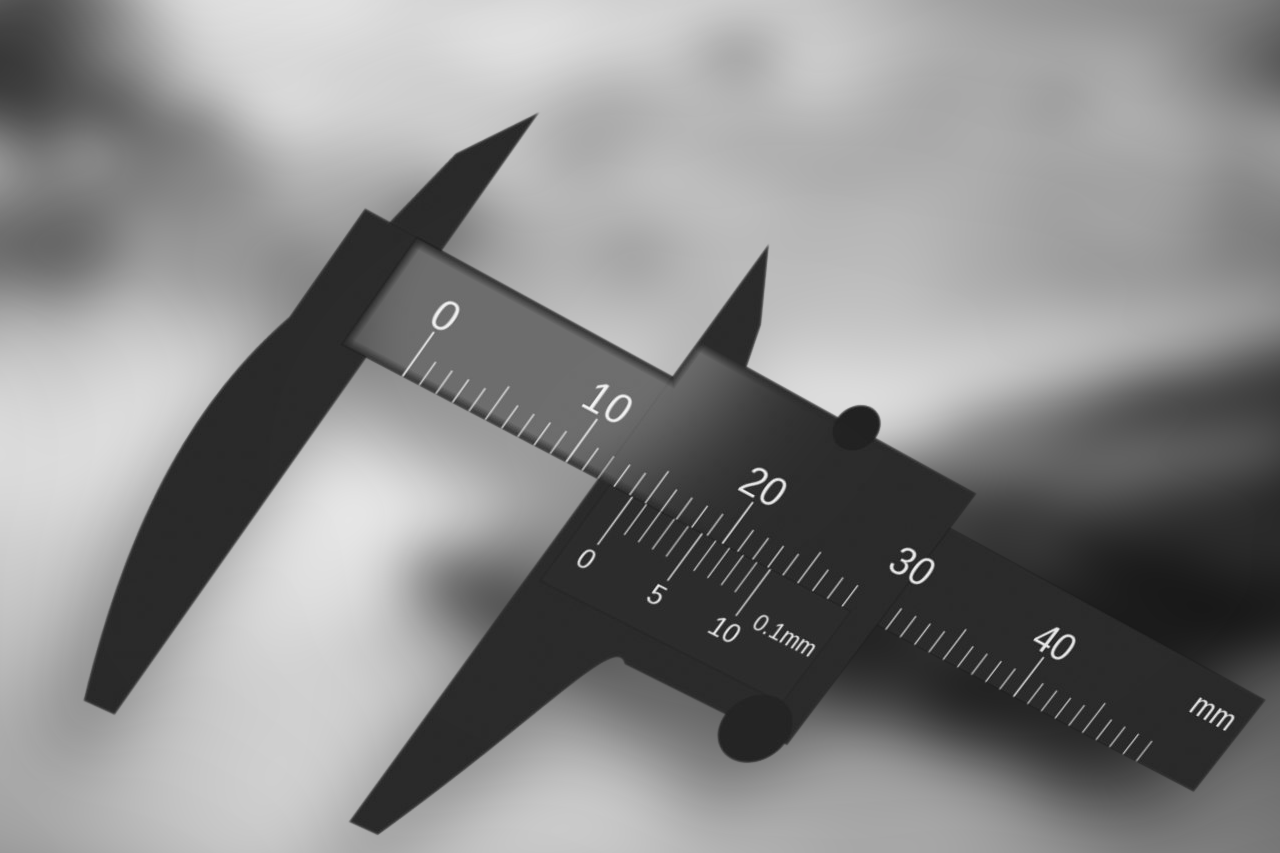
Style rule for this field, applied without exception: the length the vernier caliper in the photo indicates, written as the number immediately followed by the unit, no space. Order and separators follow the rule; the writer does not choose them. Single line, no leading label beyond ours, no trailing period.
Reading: 14.2mm
